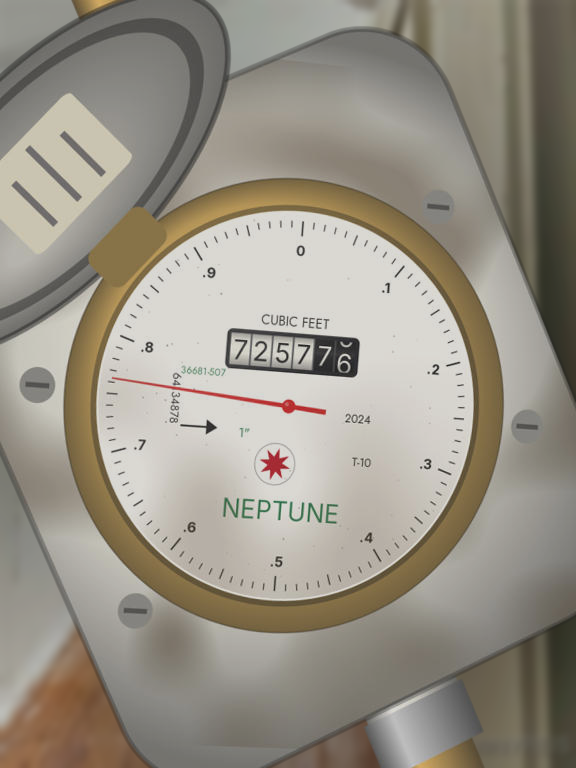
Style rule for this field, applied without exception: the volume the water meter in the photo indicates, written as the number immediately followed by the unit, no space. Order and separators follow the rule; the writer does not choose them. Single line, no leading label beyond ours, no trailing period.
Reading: 725775.76ft³
